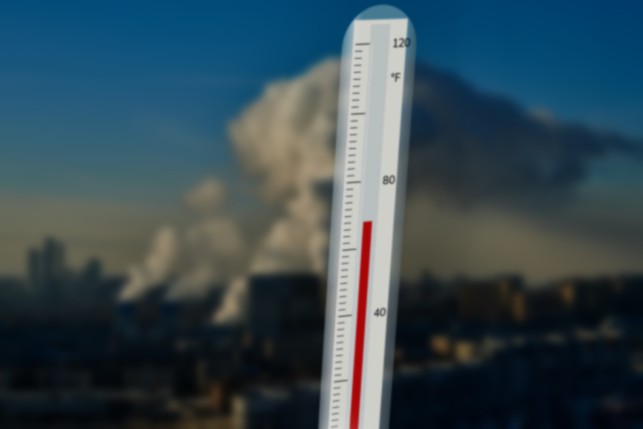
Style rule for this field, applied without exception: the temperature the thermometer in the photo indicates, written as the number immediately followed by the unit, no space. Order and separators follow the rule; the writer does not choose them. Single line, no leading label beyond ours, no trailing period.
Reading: 68°F
